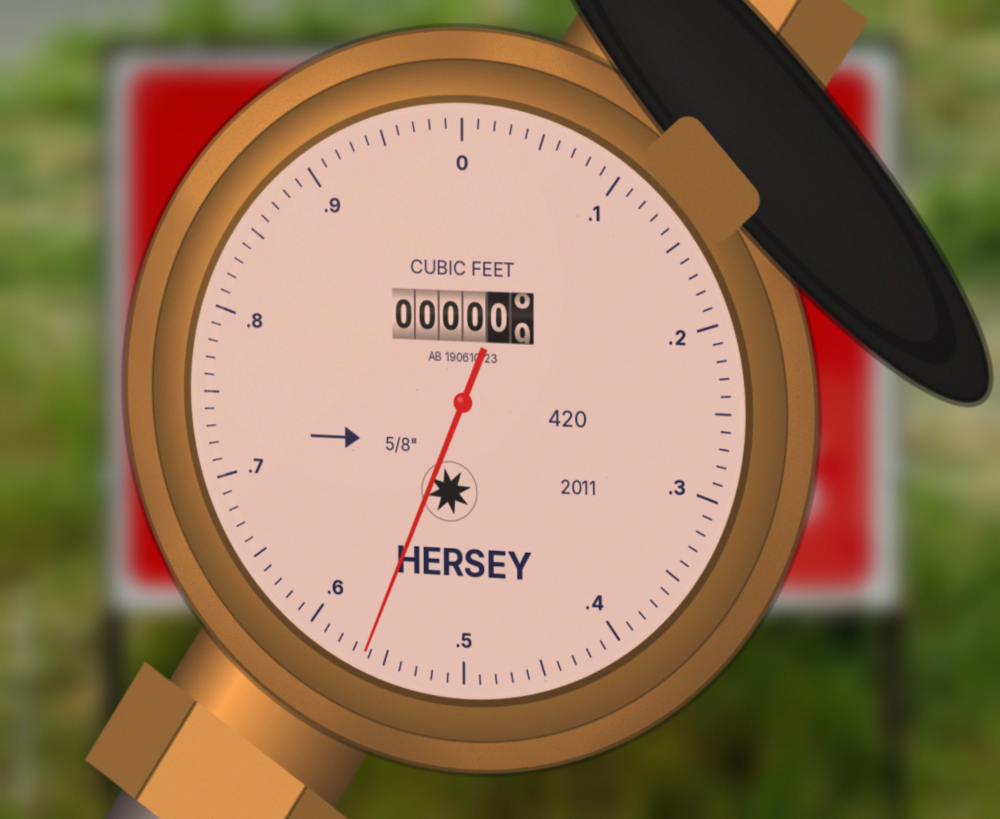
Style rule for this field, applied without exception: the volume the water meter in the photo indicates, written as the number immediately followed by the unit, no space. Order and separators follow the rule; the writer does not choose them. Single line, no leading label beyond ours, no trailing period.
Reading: 8.56ft³
